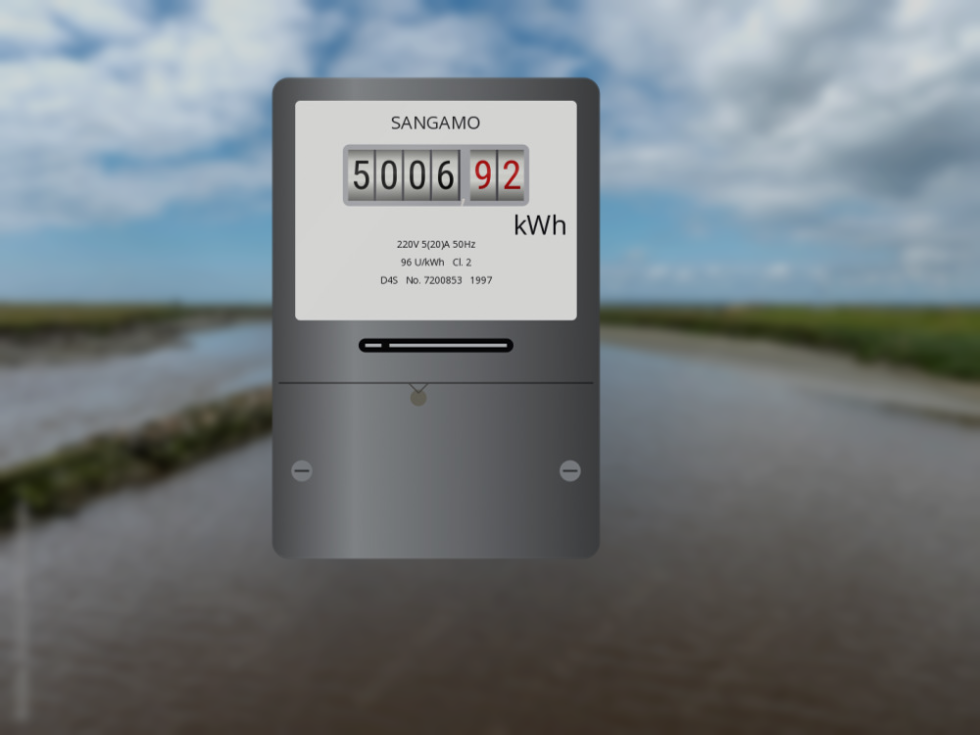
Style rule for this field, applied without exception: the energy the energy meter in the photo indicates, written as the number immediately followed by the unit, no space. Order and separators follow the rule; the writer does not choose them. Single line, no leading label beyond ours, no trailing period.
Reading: 5006.92kWh
